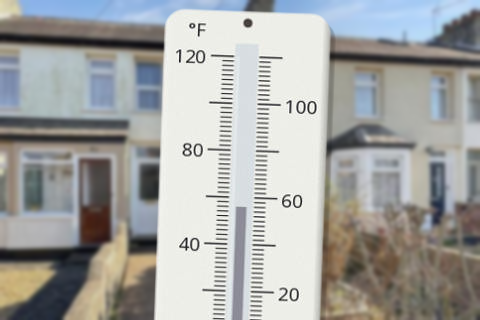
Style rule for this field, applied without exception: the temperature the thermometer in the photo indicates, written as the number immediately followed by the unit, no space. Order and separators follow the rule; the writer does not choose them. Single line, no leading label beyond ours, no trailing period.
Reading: 56°F
